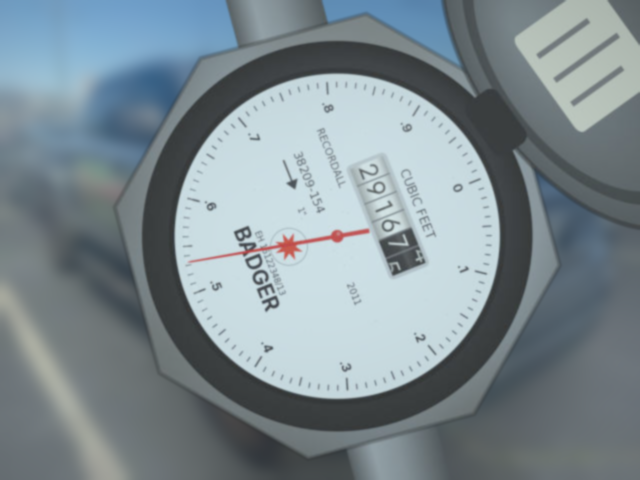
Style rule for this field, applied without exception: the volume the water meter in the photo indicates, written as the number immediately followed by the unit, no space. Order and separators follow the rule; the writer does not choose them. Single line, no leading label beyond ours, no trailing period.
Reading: 291674.53ft³
